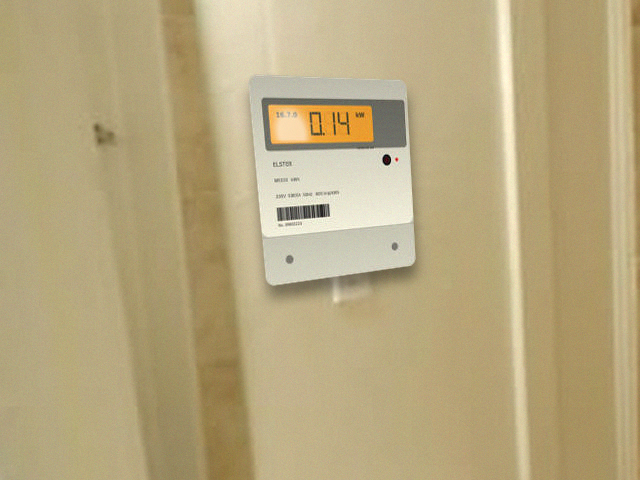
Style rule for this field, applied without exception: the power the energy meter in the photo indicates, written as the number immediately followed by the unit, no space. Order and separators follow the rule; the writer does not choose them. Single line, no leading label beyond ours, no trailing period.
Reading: 0.14kW
